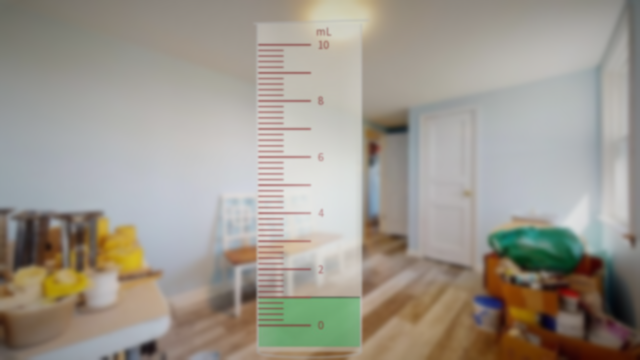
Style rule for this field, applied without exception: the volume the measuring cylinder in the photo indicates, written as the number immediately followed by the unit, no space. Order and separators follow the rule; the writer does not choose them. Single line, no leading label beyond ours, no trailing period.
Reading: 1mL
